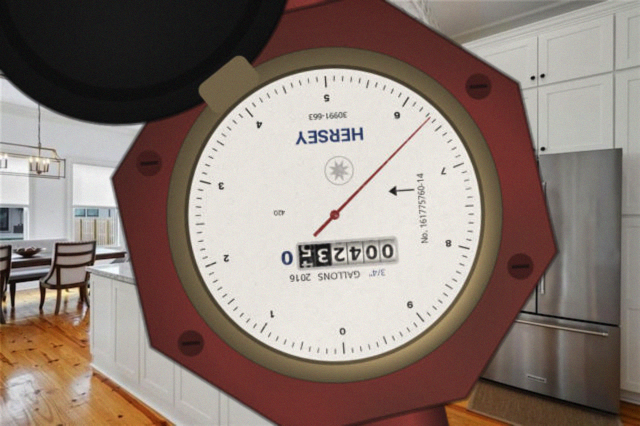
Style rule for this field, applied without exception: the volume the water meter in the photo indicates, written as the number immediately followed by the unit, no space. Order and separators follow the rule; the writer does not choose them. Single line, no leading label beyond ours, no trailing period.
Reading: 42346.3gal
